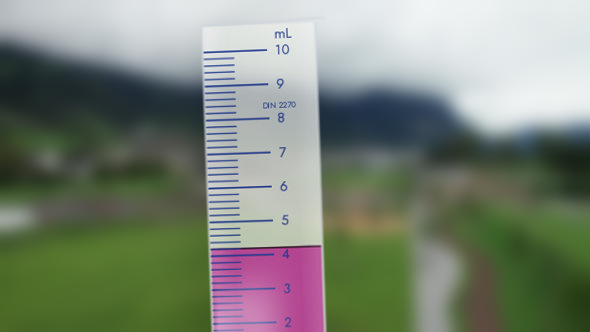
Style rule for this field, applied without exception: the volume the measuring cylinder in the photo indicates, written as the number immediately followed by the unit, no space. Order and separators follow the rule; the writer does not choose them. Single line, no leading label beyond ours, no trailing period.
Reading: 4.2mL
